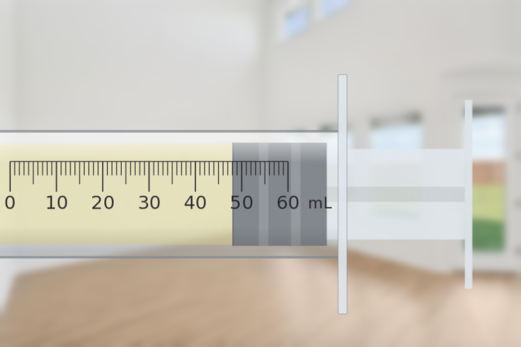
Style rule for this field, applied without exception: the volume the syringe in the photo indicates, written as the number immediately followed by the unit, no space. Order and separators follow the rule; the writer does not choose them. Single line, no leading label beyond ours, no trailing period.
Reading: 48mL
